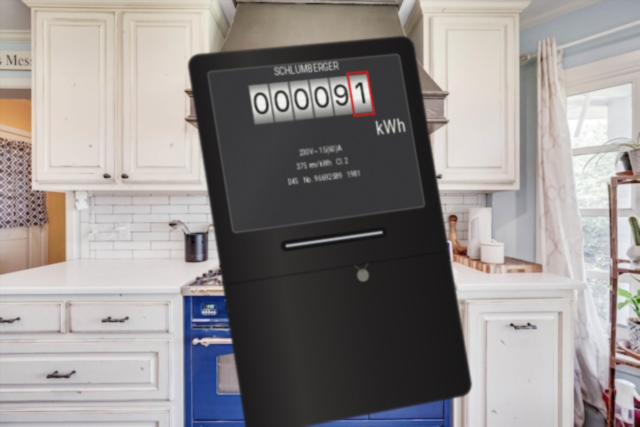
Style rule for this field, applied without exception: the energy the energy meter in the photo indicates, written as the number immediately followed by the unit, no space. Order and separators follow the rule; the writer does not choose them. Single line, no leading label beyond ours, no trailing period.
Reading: 9.1kWh
